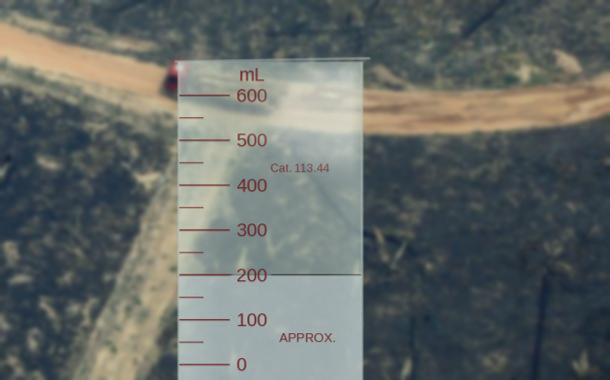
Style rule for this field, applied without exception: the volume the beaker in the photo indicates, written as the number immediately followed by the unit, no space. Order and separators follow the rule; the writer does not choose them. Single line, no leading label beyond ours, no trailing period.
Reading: 200mL
